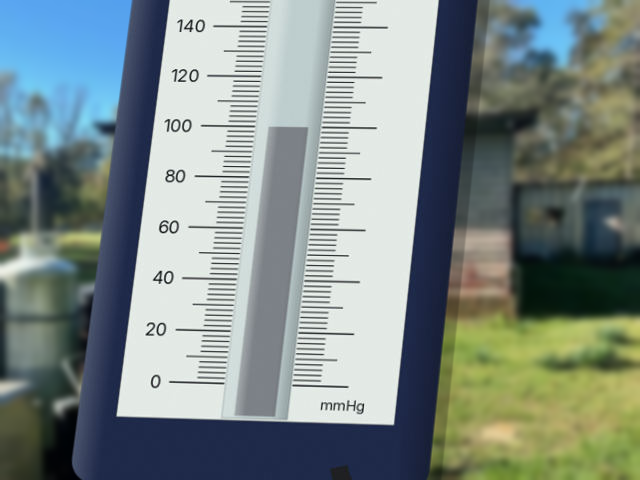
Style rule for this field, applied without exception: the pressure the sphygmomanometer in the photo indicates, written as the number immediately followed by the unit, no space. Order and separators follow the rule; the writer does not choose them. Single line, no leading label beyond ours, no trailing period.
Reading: 100mmHg
